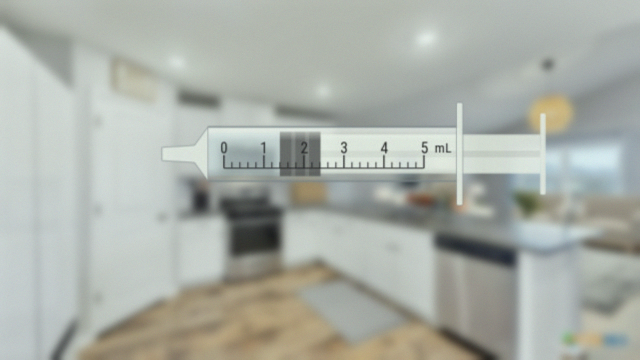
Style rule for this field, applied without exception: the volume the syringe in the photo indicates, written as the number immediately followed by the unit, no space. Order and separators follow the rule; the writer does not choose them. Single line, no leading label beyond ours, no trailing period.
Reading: 1.4mL
